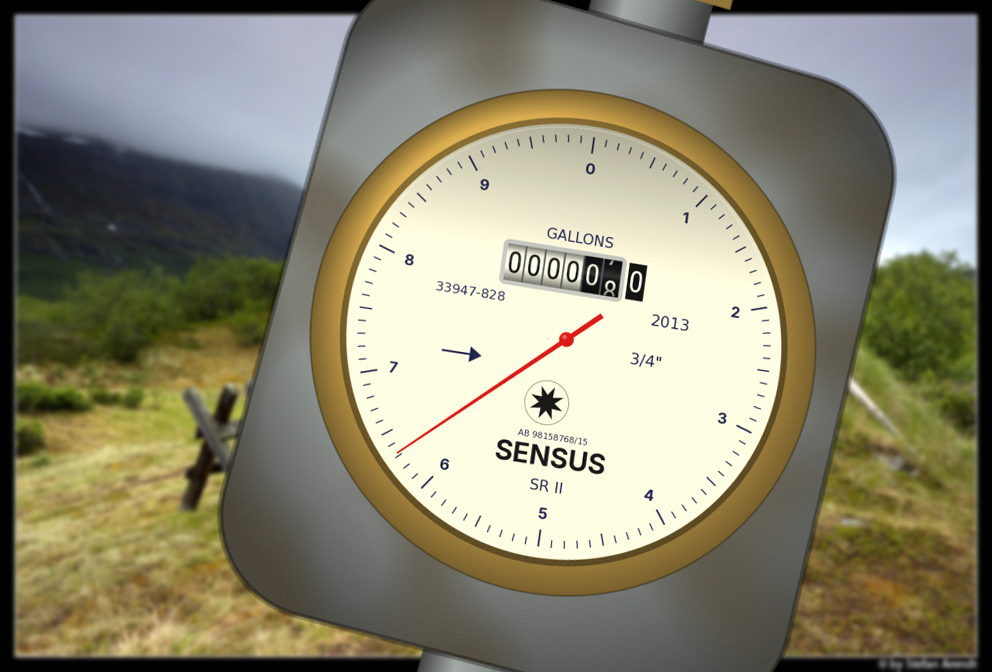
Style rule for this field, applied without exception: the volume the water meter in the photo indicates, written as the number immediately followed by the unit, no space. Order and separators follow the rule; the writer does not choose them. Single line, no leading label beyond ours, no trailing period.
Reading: 76.3gal
